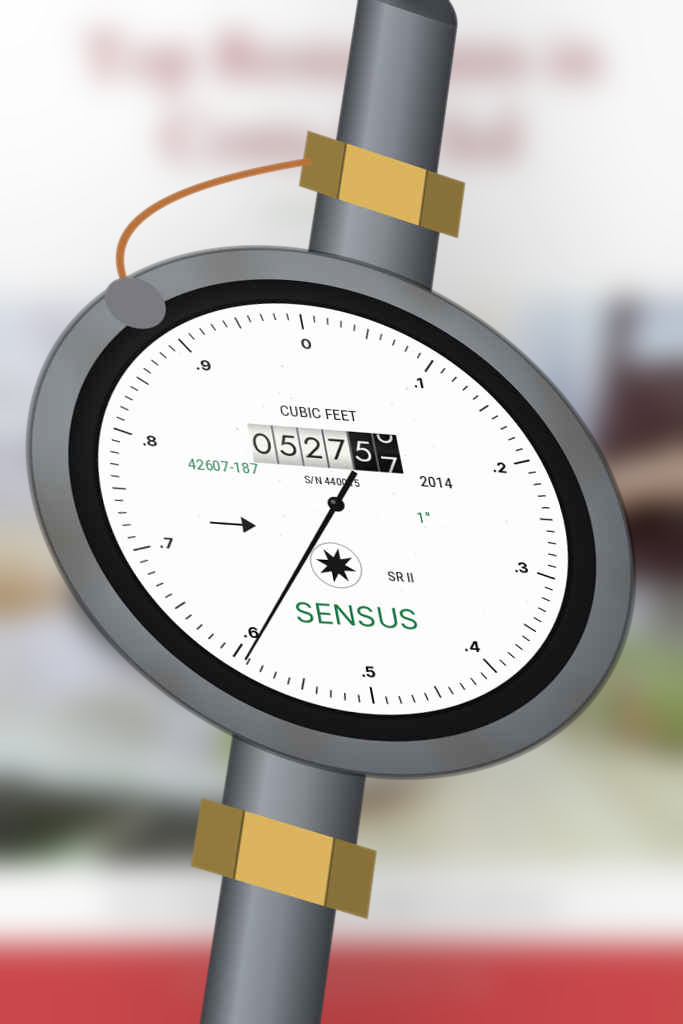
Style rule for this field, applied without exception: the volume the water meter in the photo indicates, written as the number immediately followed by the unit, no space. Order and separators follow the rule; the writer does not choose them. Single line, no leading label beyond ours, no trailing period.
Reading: 52756.59ft³
